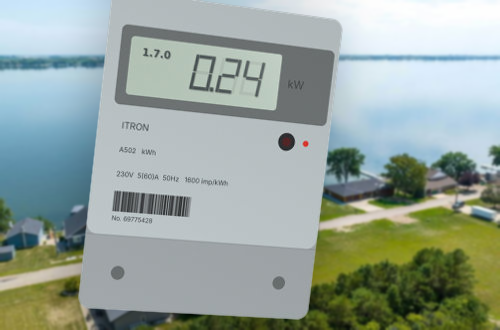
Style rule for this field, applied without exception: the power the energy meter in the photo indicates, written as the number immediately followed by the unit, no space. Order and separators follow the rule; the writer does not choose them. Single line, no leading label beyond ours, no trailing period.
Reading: 0.24kW
